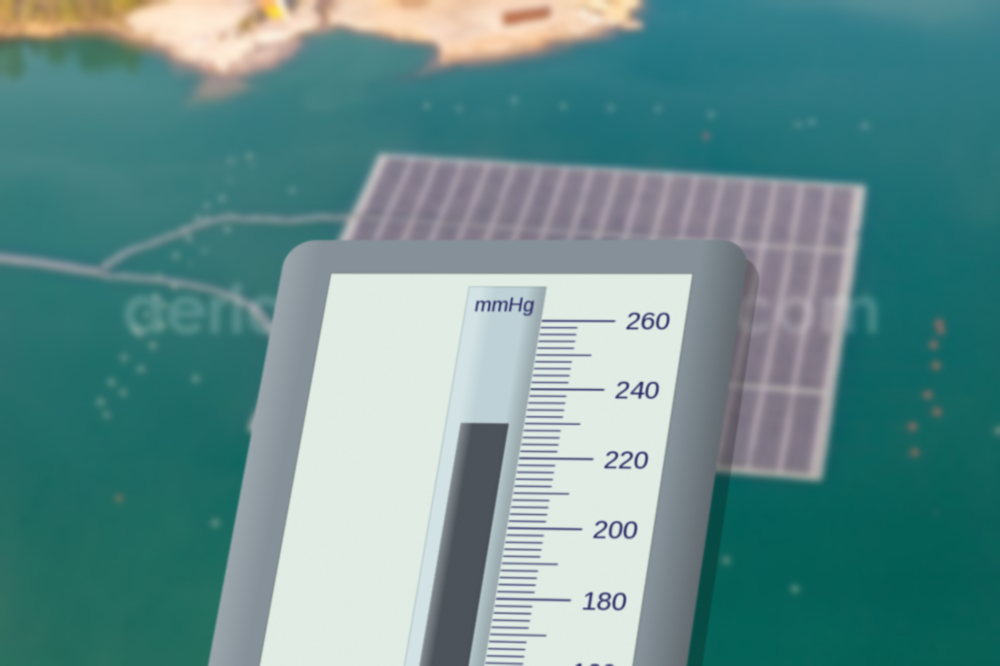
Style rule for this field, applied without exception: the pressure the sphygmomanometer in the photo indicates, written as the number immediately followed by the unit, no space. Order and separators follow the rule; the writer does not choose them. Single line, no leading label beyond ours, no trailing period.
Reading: 230mmHg
